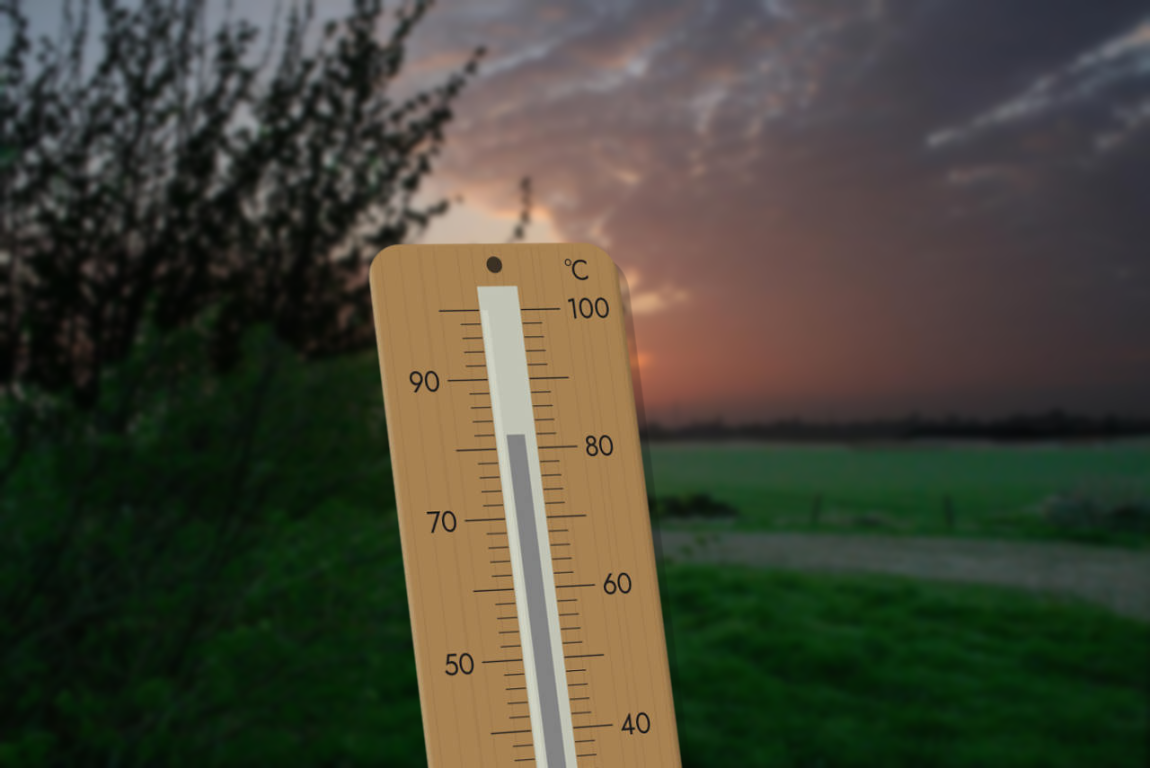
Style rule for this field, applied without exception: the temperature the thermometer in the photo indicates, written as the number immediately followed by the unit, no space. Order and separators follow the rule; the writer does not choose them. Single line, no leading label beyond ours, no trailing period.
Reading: 82°C
